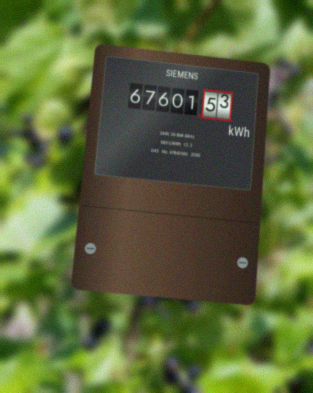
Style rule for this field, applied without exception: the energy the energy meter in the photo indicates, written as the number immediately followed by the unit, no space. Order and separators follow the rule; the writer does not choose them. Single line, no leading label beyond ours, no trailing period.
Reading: 67601.53kWh
